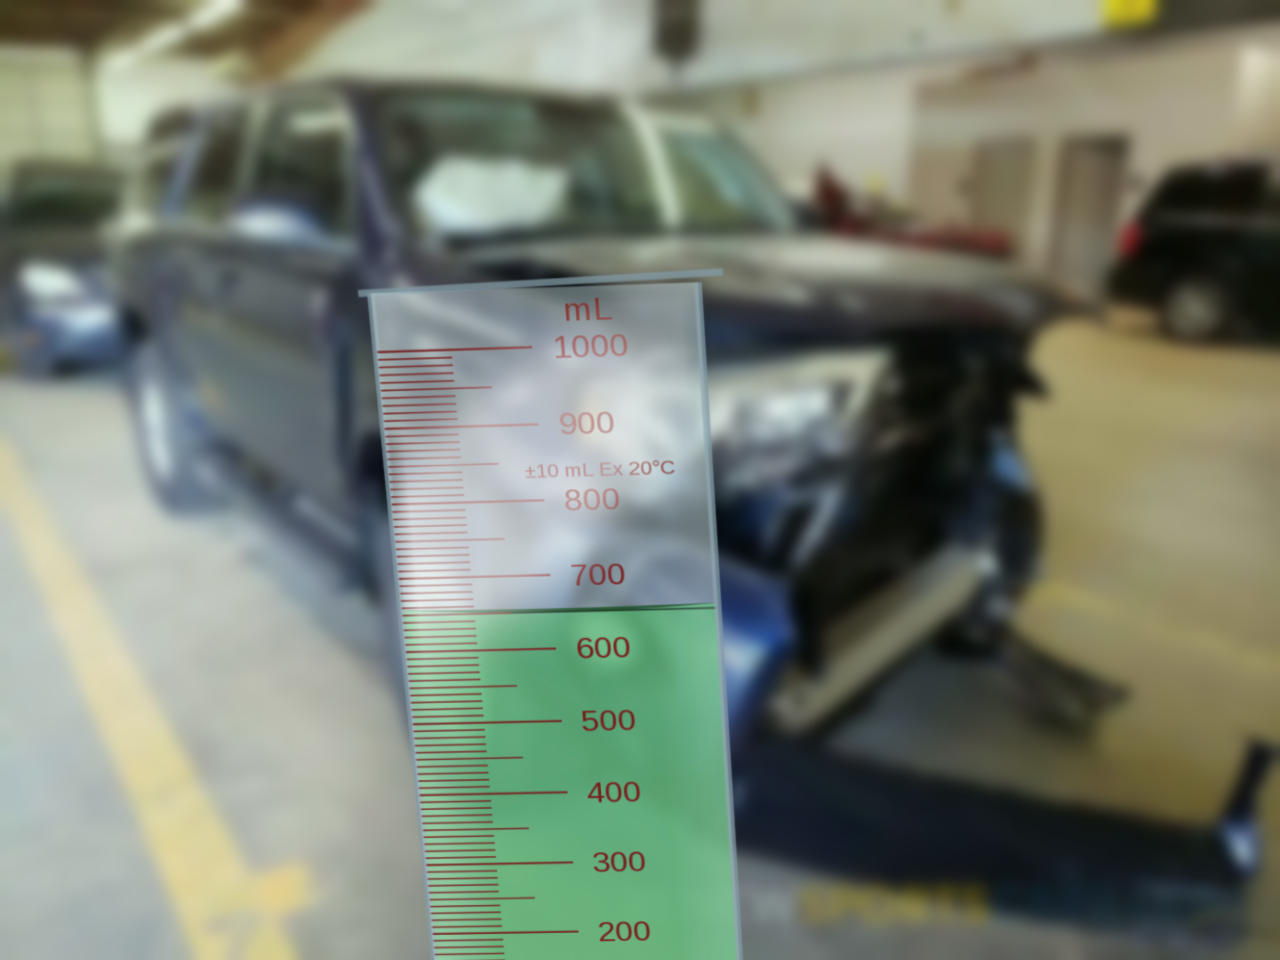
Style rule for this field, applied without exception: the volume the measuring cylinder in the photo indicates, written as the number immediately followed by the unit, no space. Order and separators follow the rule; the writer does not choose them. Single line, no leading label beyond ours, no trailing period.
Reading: 650mL
